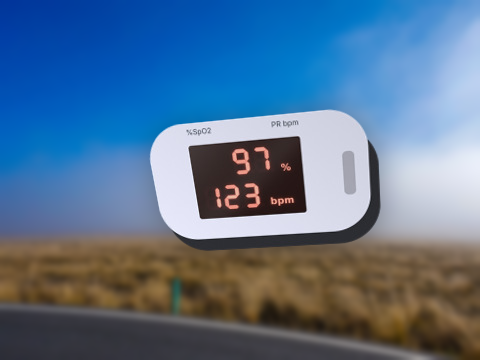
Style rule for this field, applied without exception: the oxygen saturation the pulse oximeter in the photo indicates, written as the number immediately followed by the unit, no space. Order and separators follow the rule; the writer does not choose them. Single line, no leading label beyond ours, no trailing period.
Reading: 97%
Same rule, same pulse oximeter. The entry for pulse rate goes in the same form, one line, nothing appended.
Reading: 123bpm
